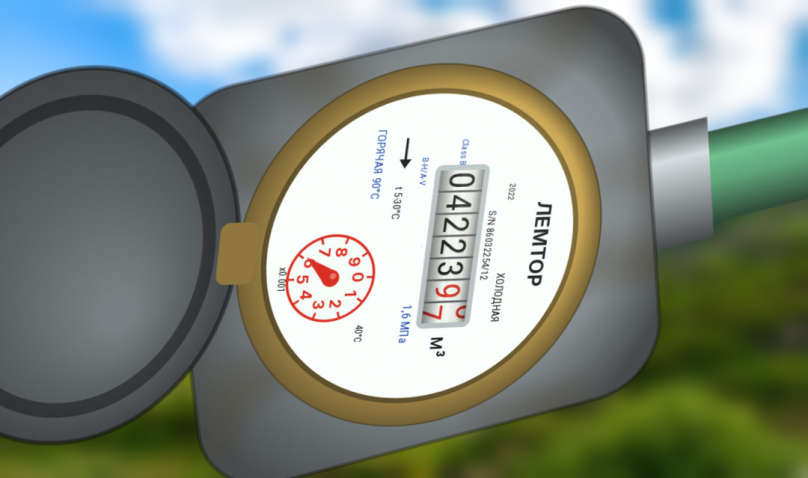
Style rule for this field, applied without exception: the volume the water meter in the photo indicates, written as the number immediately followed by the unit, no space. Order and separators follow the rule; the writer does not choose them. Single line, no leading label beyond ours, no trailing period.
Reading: 4223.966m³
